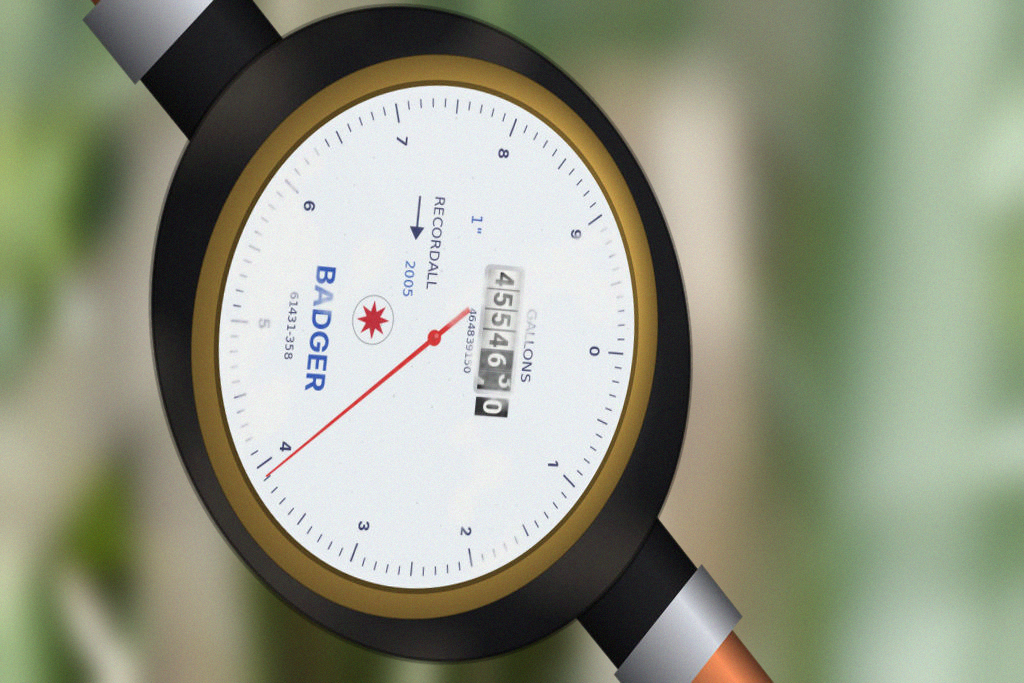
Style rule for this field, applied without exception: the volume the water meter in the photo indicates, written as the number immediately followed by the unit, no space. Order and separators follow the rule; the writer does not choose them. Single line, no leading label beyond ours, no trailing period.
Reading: 4554633.9gal
